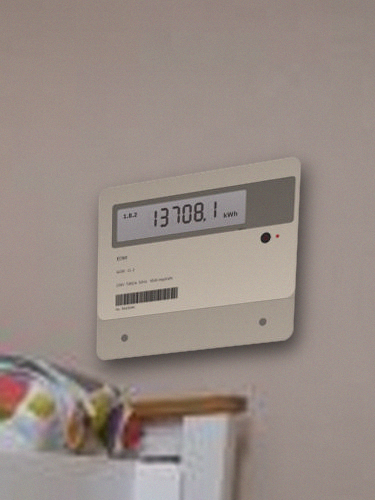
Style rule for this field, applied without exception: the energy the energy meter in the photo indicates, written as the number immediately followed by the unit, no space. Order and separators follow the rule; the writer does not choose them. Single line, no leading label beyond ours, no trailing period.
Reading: 13708.1kWh
